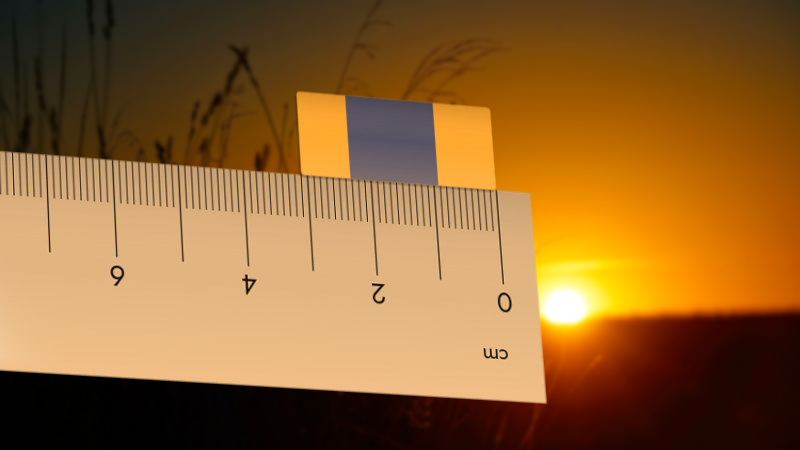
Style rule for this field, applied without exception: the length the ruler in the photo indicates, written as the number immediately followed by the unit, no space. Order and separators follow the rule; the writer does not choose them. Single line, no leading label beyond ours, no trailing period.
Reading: 3.1cm
